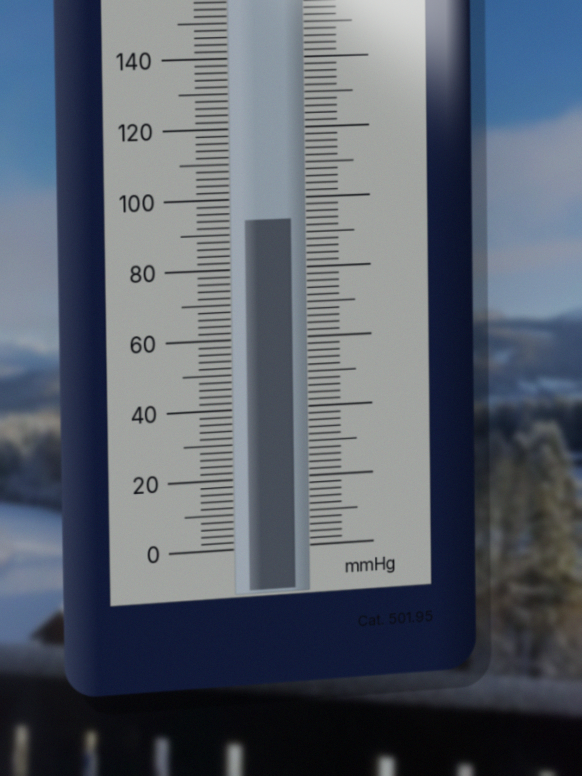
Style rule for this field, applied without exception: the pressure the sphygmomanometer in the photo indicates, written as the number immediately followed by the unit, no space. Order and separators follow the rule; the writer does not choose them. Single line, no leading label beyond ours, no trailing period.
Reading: 94mmHg
